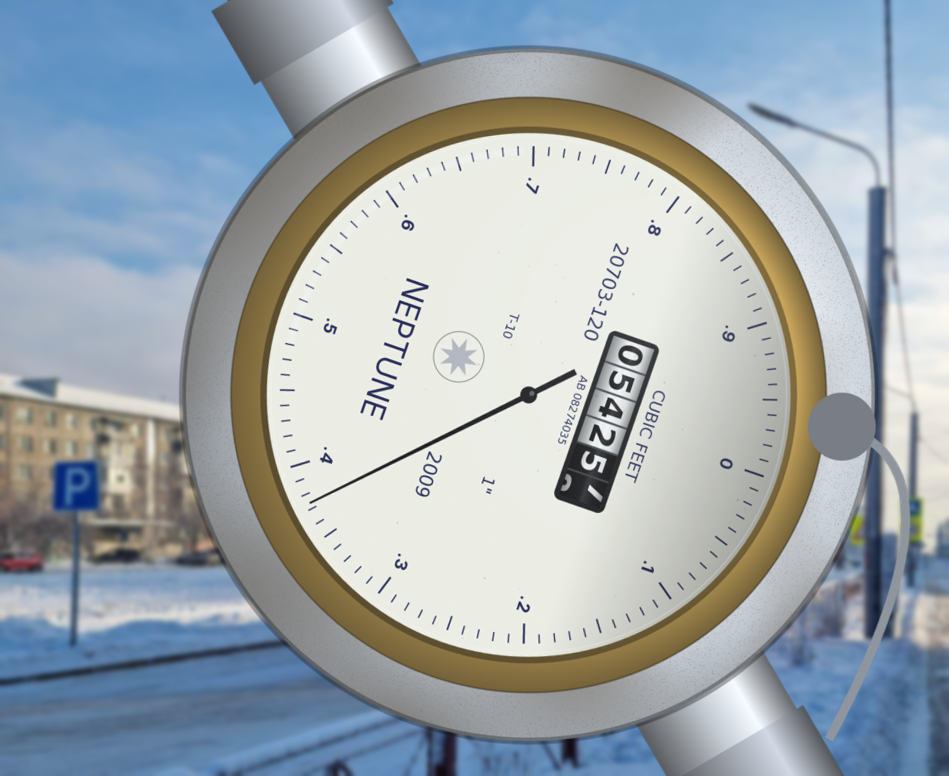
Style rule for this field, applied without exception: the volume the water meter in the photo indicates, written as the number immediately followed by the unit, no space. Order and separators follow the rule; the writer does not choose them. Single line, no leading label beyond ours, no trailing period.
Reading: 54257.37ft³
